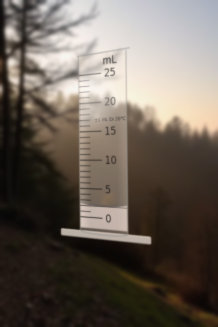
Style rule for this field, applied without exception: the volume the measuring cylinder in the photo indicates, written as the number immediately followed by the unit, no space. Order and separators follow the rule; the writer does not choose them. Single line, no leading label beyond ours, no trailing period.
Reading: 2mL
